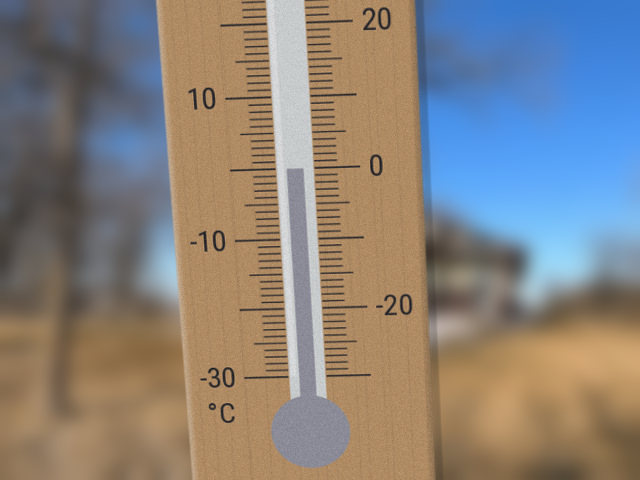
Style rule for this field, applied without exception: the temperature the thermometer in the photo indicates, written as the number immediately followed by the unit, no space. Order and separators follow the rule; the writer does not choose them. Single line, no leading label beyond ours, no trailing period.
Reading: 0°C
